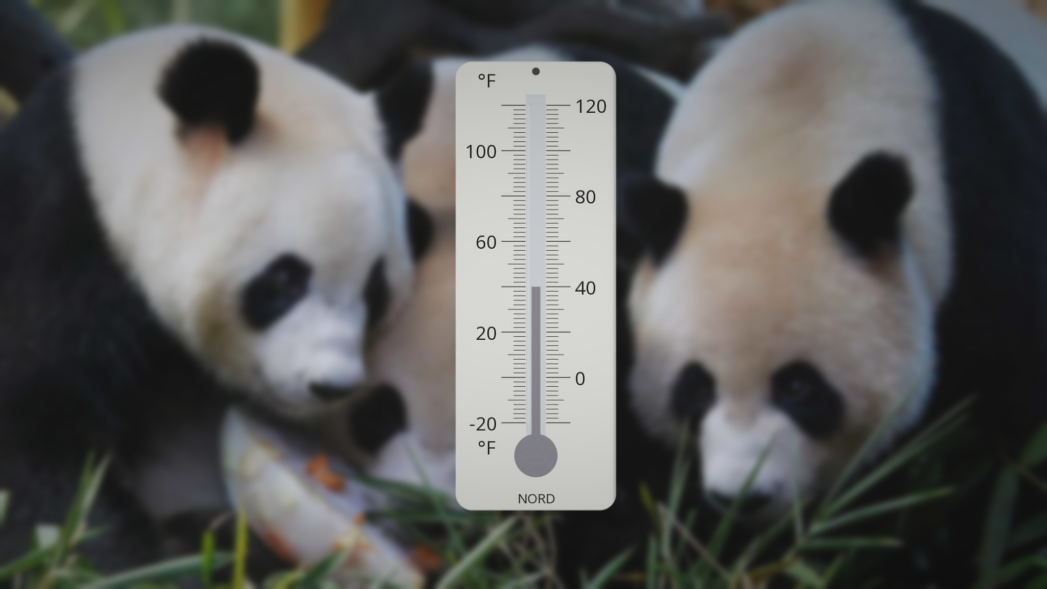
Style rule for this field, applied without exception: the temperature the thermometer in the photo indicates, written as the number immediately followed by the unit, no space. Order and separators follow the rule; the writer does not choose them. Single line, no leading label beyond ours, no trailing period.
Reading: 40°F
